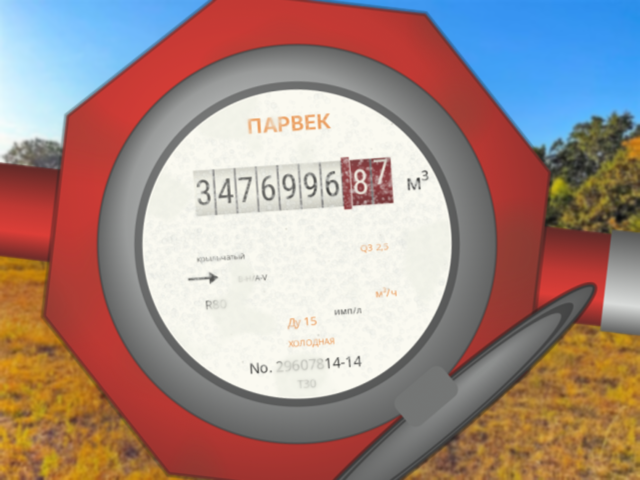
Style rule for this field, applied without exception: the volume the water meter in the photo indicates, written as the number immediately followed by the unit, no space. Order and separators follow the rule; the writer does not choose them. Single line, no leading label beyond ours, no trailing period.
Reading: 3476996.87m³
